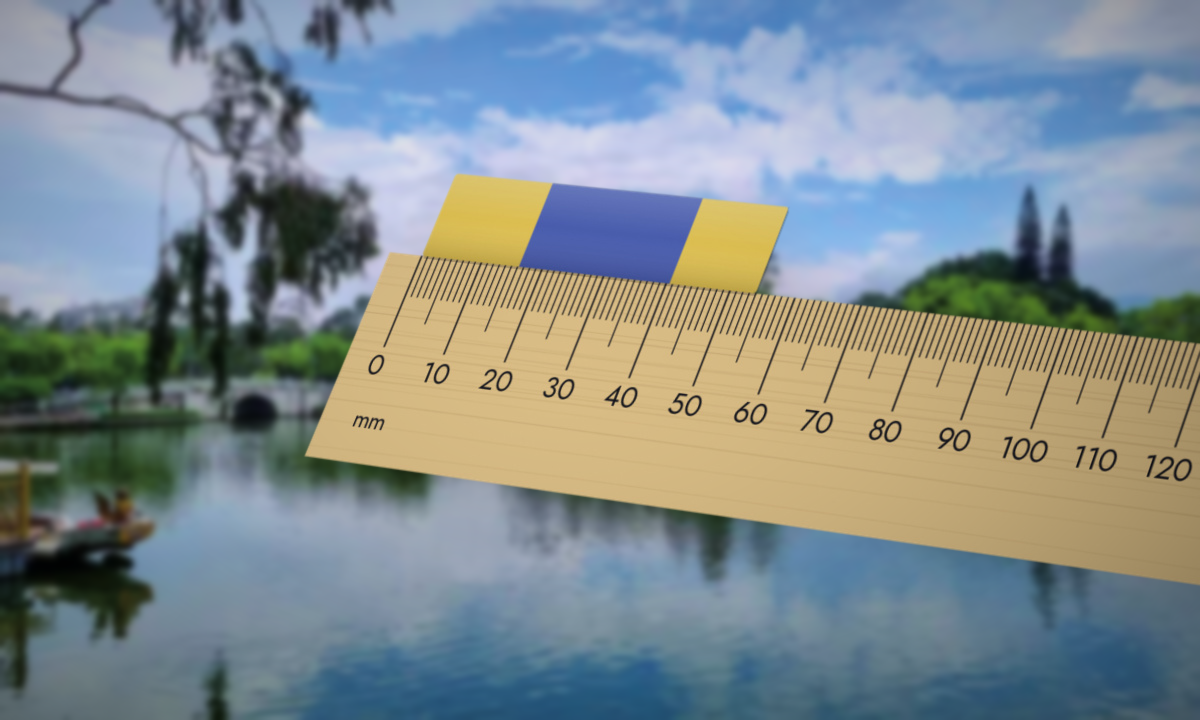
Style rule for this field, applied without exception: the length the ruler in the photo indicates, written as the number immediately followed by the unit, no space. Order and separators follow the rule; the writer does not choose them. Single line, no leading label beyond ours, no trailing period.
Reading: 54mm
